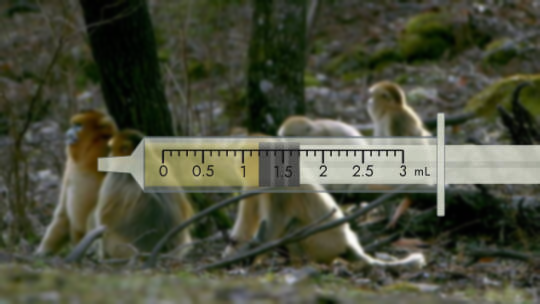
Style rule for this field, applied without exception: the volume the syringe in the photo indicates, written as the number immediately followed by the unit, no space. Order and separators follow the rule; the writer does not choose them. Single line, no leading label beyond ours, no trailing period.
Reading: 1.2mL
